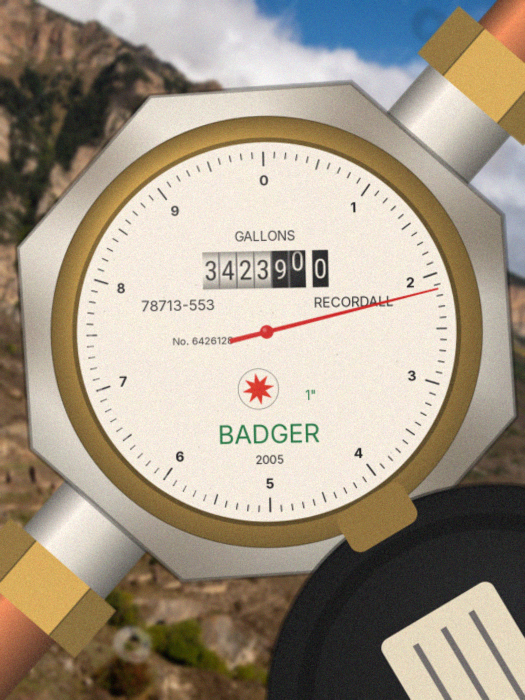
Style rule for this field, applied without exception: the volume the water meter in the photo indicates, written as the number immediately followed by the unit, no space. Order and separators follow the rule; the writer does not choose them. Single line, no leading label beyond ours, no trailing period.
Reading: 3423902.1gal
